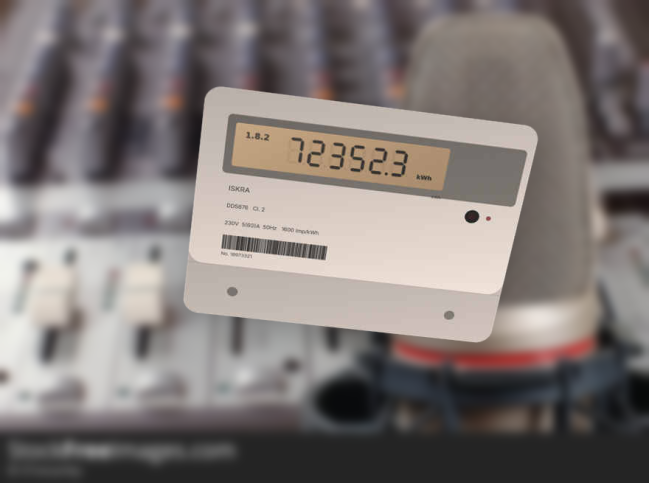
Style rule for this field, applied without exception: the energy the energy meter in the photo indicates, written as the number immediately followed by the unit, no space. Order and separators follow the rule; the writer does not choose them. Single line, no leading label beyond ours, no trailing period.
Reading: 72352.3kWh
